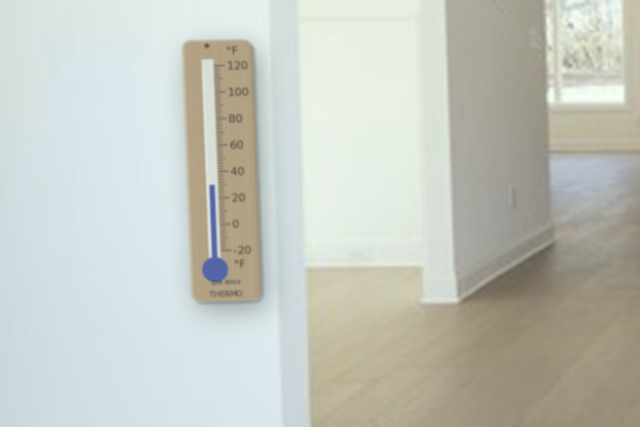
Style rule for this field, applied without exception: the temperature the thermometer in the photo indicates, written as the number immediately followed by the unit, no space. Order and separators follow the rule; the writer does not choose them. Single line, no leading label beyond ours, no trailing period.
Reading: 30°F
